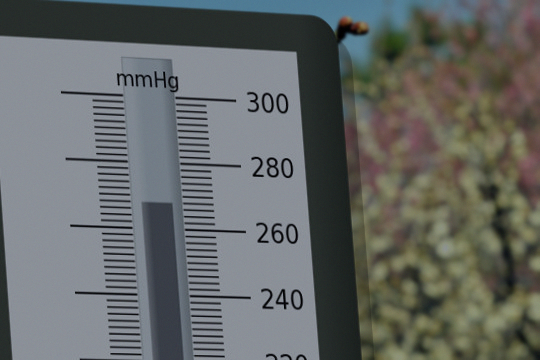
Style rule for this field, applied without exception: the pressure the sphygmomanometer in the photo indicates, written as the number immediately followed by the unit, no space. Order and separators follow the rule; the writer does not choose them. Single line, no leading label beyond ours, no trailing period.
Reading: 268mmHg
